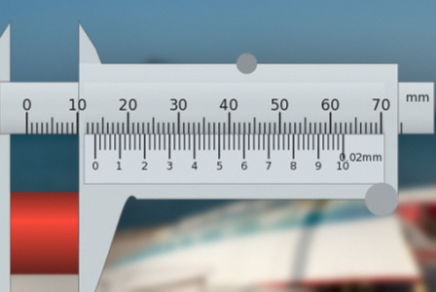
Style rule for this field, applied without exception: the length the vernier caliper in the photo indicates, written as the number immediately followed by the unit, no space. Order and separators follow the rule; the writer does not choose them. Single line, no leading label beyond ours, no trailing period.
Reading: 13.5mm
